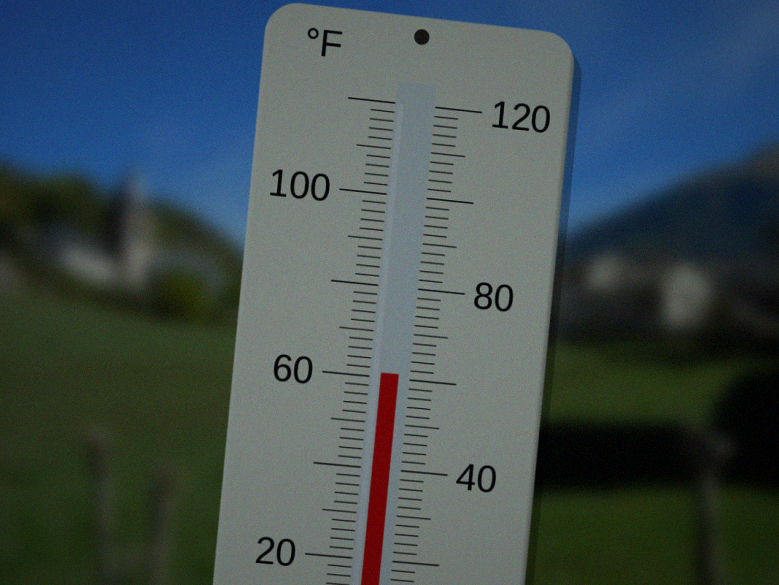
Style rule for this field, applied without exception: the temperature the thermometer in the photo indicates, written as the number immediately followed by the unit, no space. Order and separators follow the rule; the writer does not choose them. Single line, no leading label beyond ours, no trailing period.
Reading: 61°F
